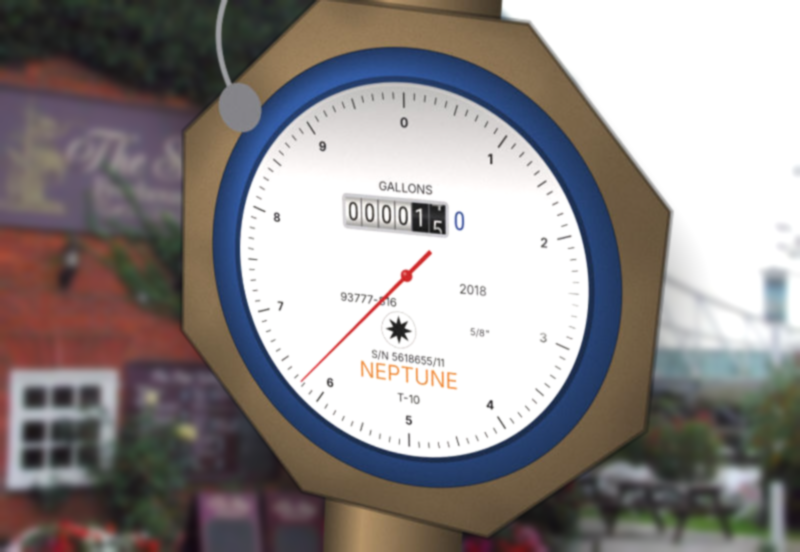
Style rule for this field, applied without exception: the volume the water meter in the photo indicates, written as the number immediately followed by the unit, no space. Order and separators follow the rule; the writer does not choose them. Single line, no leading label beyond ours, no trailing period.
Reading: 146.2gal
